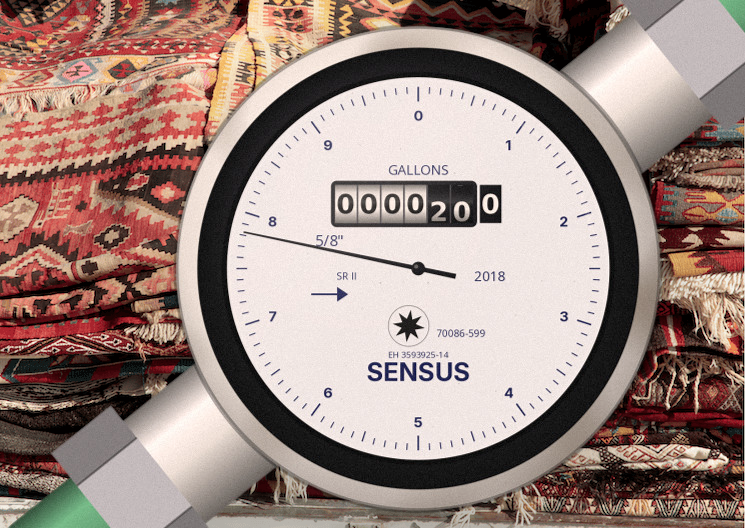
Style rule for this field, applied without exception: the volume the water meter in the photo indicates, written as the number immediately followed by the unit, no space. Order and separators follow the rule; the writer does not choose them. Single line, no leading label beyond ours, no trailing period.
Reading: 197.8gal
